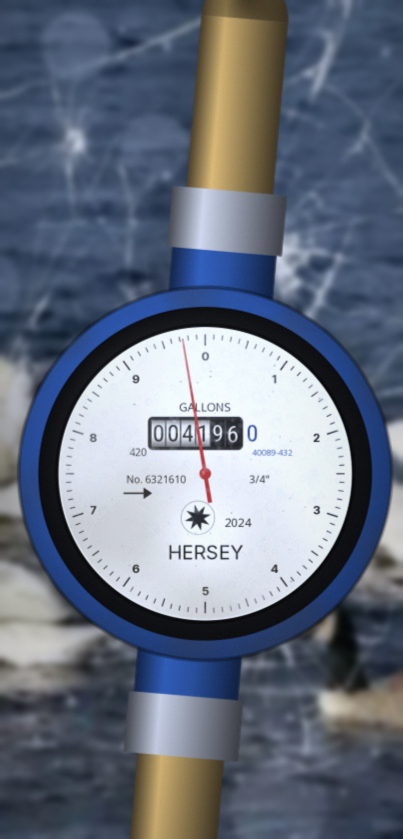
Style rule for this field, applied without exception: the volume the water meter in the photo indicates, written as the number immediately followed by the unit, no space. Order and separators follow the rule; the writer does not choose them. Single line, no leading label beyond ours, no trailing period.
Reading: 41959.7gal
